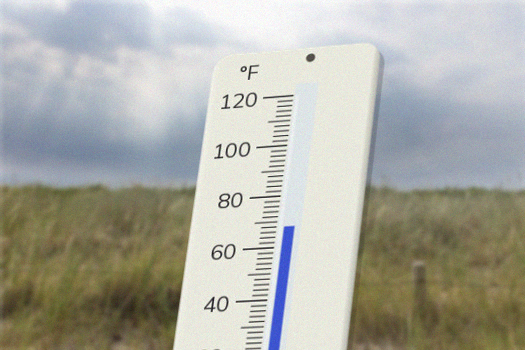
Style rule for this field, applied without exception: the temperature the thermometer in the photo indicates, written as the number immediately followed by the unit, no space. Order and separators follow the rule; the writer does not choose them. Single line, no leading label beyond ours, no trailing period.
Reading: 68°F
